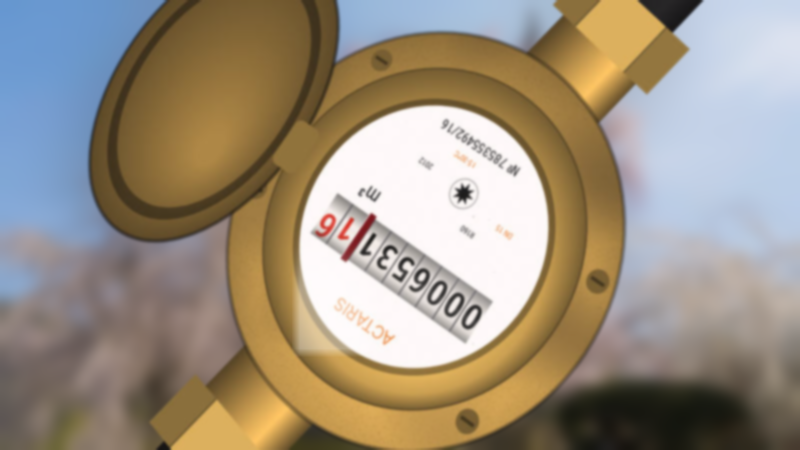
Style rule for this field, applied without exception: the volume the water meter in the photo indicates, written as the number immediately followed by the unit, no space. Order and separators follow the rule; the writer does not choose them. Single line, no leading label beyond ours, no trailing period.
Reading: 6531.16m³
